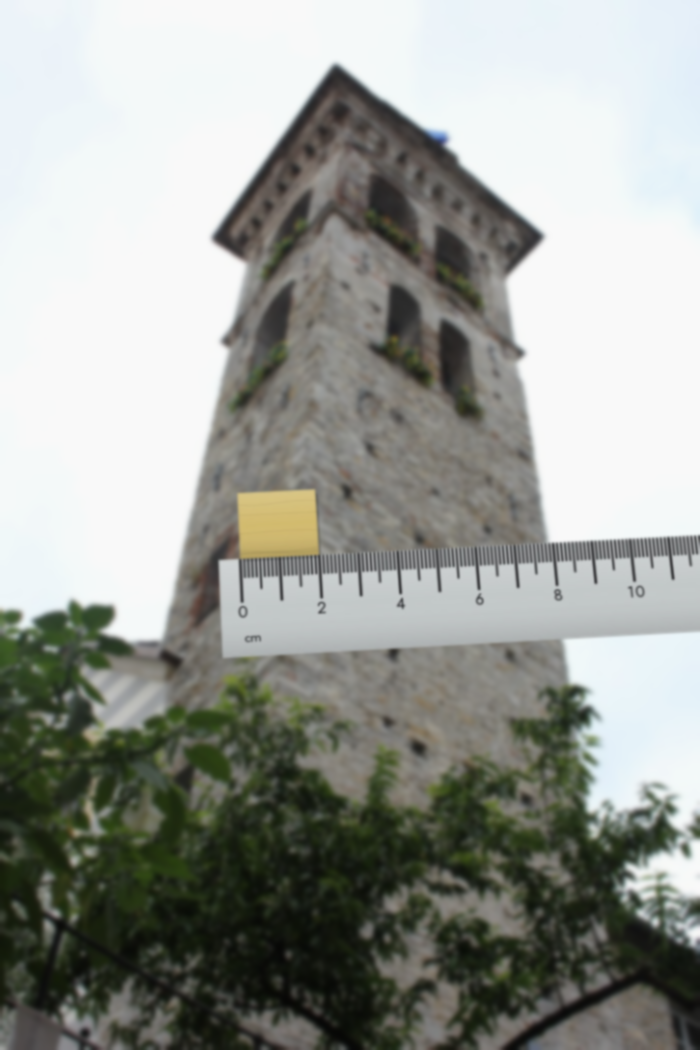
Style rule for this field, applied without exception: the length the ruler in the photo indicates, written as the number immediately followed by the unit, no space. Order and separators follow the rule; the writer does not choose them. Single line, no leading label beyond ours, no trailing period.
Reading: 2cm
